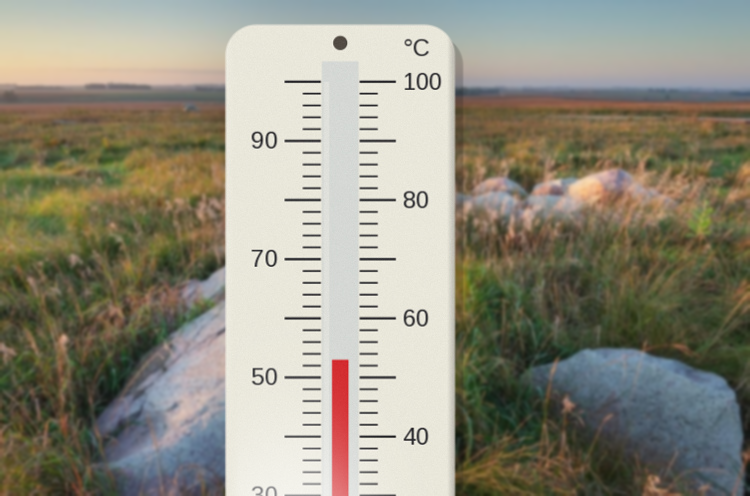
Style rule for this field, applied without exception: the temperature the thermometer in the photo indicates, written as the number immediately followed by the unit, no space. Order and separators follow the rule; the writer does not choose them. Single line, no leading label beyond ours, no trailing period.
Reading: 53°C
